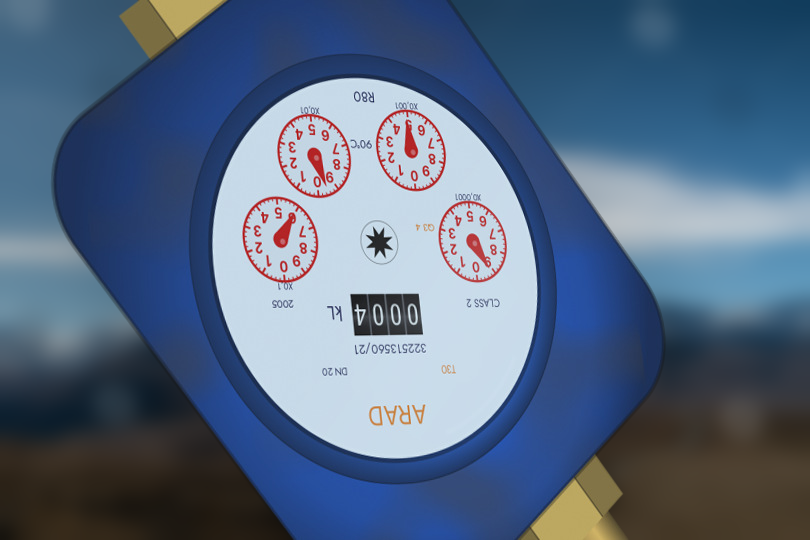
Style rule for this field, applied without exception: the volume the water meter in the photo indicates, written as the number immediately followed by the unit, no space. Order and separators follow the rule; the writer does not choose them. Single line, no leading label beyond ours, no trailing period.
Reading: 4.5949kL
